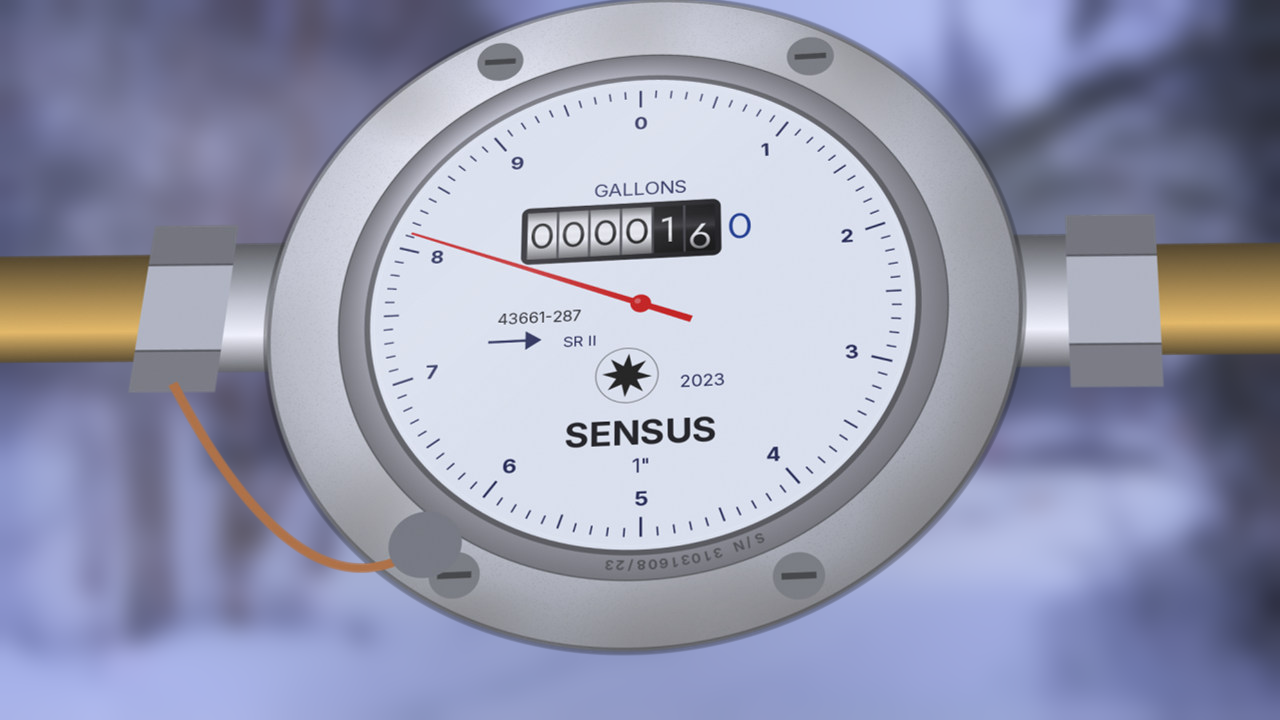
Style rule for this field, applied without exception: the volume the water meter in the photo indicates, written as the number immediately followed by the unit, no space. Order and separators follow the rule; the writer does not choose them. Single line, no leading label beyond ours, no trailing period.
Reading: 158.1gal
